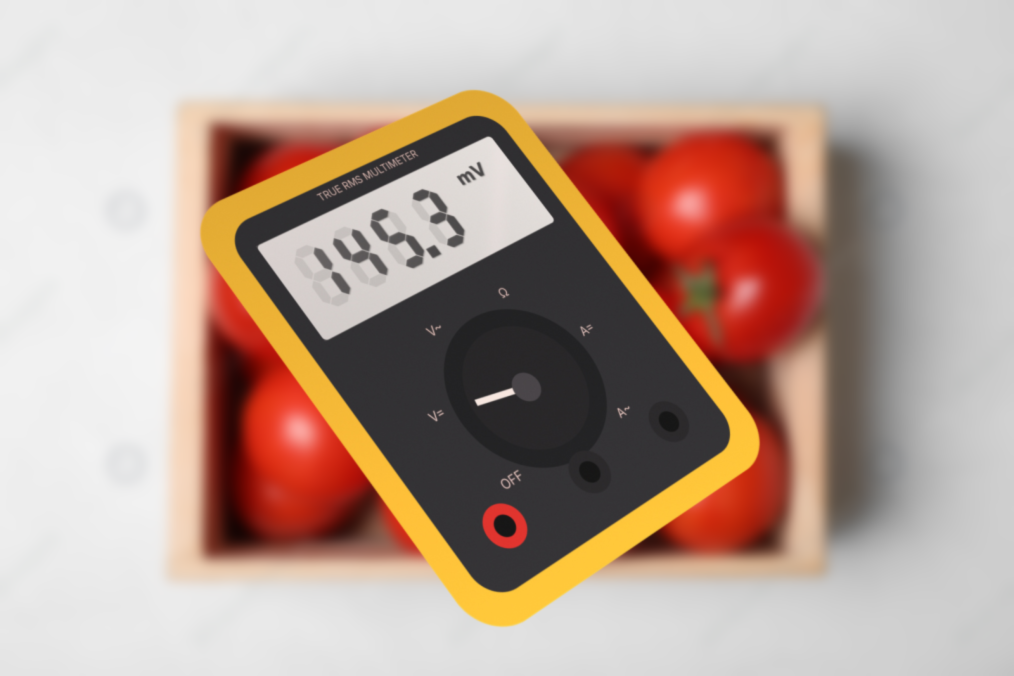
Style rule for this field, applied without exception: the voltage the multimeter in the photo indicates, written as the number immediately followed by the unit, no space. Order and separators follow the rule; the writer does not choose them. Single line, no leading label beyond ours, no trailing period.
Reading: 145.3mV
